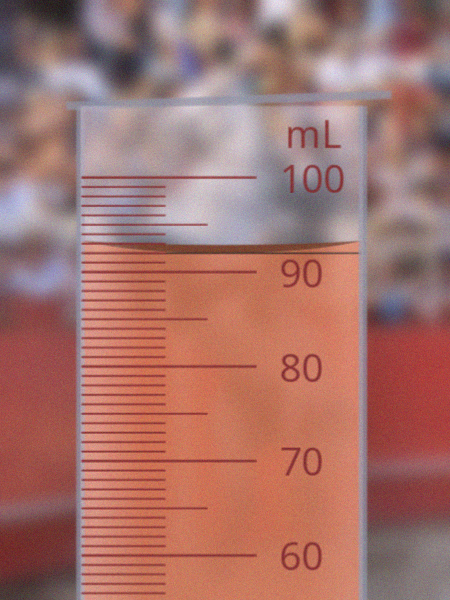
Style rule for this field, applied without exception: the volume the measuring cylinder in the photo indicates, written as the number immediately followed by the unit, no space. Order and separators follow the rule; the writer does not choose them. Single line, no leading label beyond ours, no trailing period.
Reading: 92mL
